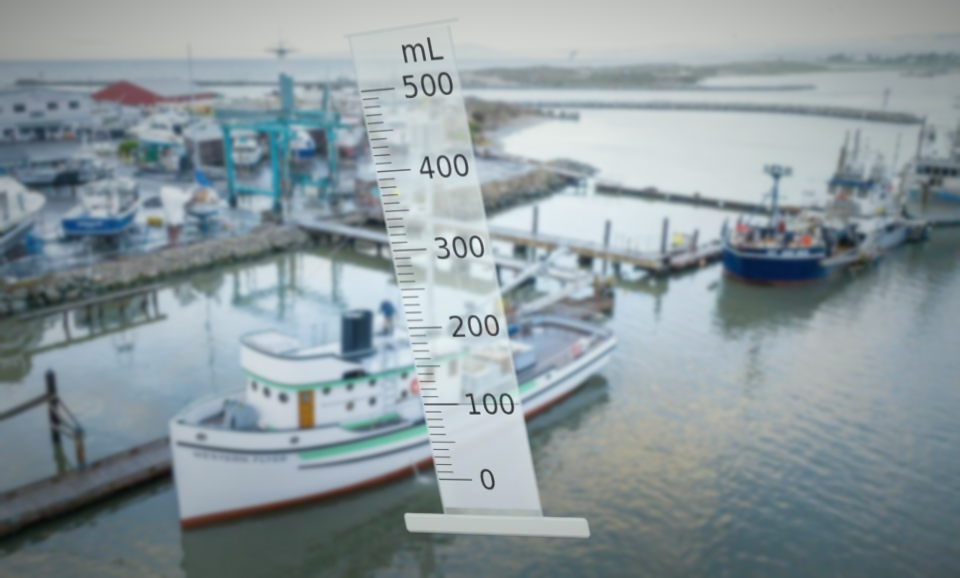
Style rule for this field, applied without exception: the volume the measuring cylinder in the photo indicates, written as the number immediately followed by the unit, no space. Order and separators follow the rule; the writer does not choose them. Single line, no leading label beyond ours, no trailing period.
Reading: 100mL
